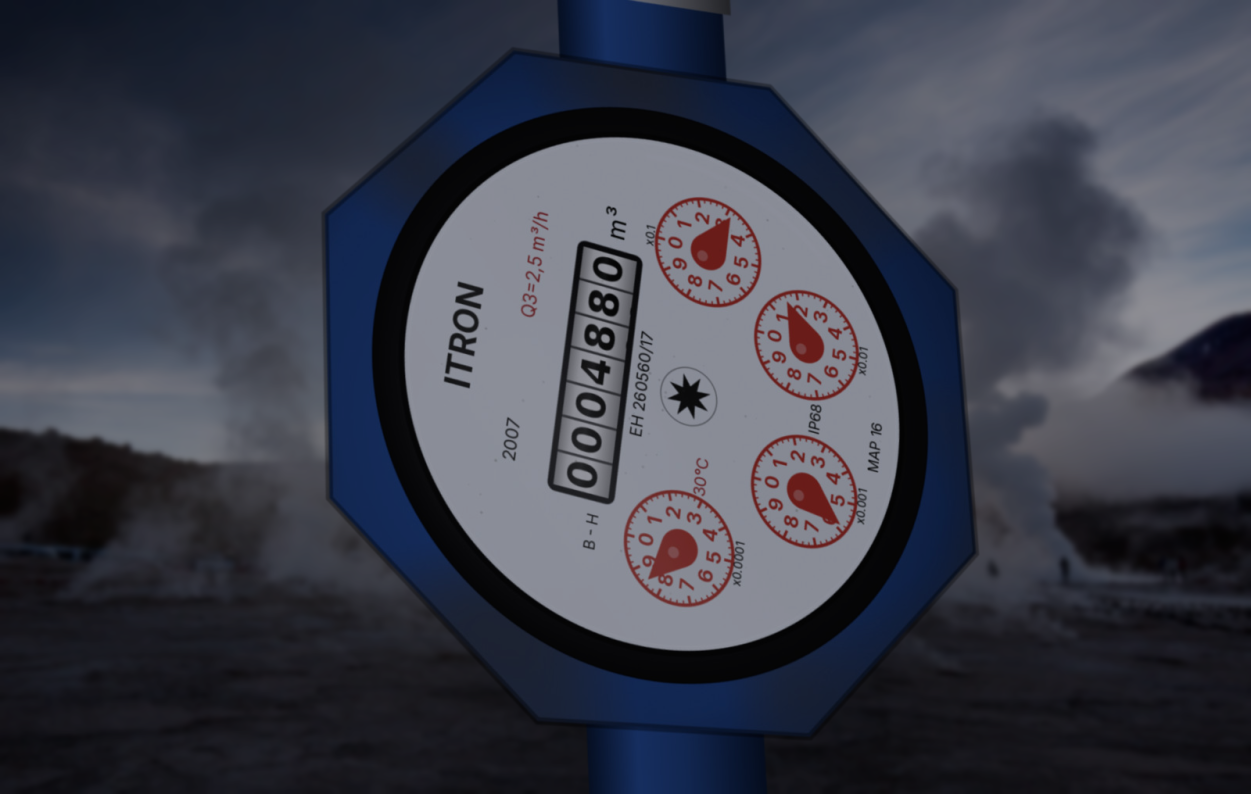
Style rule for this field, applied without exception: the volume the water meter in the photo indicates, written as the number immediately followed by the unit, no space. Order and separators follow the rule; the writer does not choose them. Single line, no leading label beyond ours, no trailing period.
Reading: 4880.3158m³
